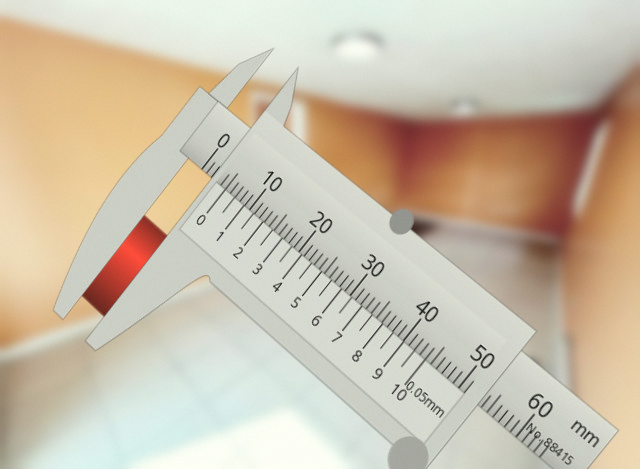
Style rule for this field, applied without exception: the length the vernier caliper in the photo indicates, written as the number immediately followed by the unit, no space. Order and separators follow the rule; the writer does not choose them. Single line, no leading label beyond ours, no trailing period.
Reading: 5.0mm
